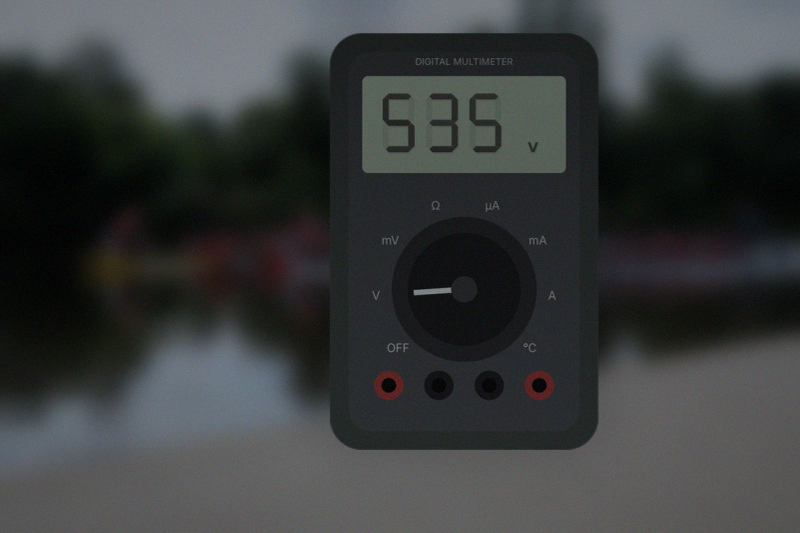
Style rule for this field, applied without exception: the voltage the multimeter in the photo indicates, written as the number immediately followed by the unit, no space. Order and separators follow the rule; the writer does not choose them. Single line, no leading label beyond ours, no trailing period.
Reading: 535V
